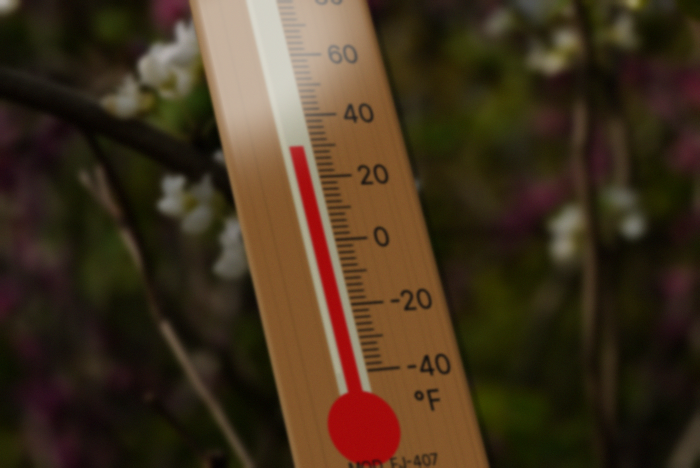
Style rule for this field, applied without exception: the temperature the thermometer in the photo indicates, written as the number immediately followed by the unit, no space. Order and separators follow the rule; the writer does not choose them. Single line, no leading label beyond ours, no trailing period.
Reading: 30°F
